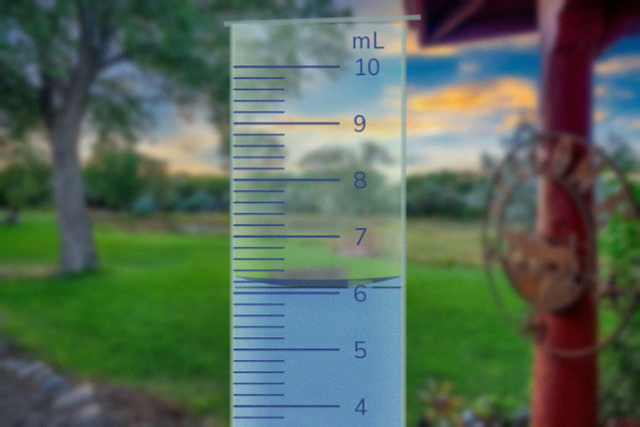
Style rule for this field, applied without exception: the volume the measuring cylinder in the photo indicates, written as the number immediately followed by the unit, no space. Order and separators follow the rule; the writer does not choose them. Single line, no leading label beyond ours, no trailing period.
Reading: 6.1mL
